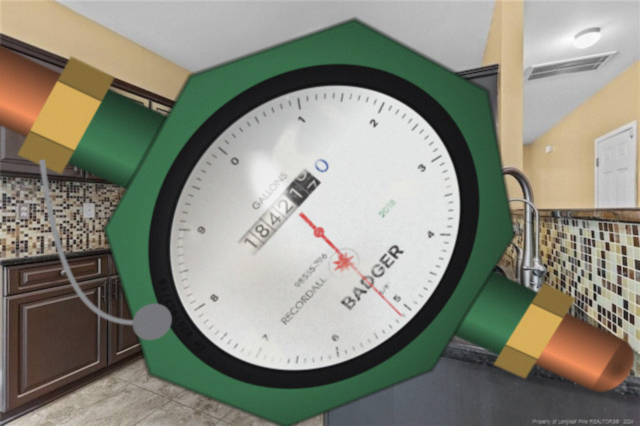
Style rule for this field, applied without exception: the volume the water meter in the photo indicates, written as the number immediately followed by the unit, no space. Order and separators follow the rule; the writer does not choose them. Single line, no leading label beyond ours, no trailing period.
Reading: 1842165.1gal
